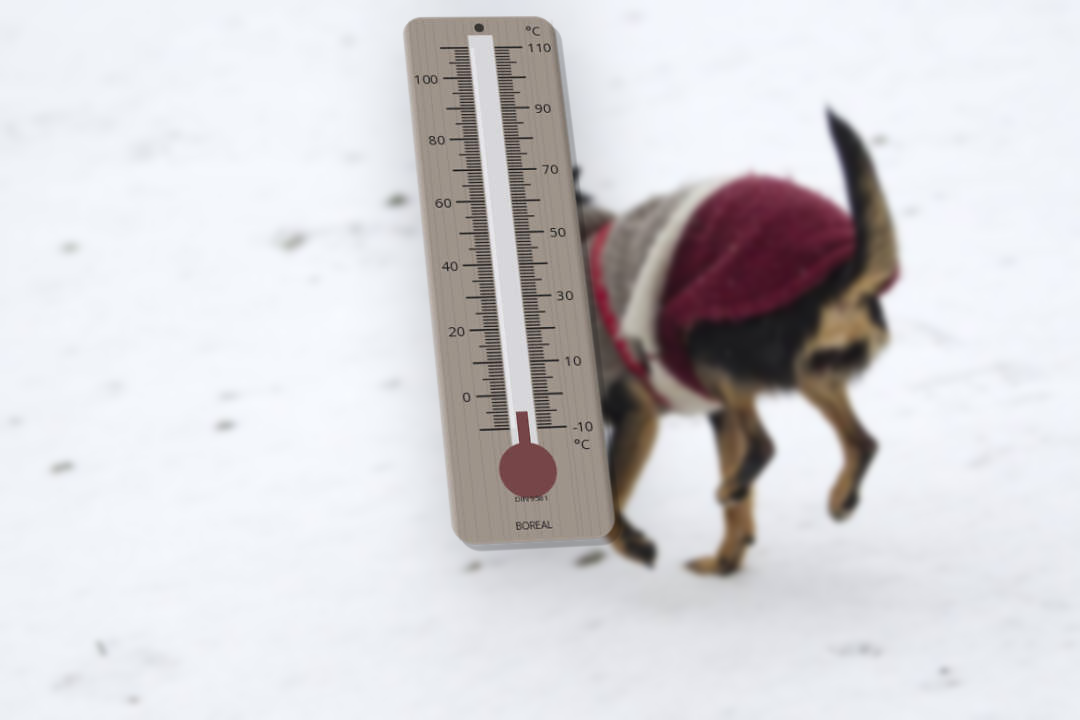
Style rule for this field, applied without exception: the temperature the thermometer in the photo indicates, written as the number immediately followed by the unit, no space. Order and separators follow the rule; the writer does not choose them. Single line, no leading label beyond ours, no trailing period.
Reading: -5°C
